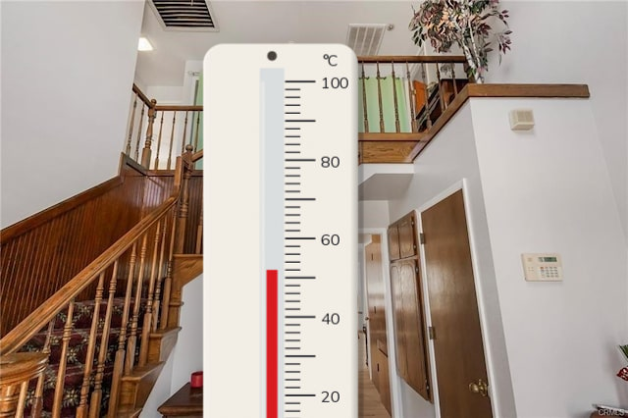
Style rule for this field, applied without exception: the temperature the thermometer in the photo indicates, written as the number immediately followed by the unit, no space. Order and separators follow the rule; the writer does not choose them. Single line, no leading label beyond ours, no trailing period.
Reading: 52°C
